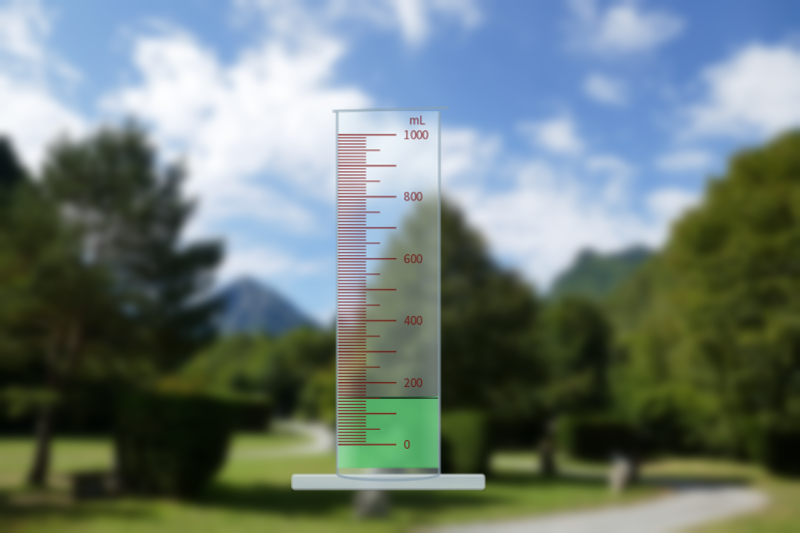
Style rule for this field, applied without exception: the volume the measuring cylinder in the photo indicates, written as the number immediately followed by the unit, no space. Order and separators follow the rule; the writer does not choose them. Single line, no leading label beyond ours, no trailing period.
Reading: 150mL
